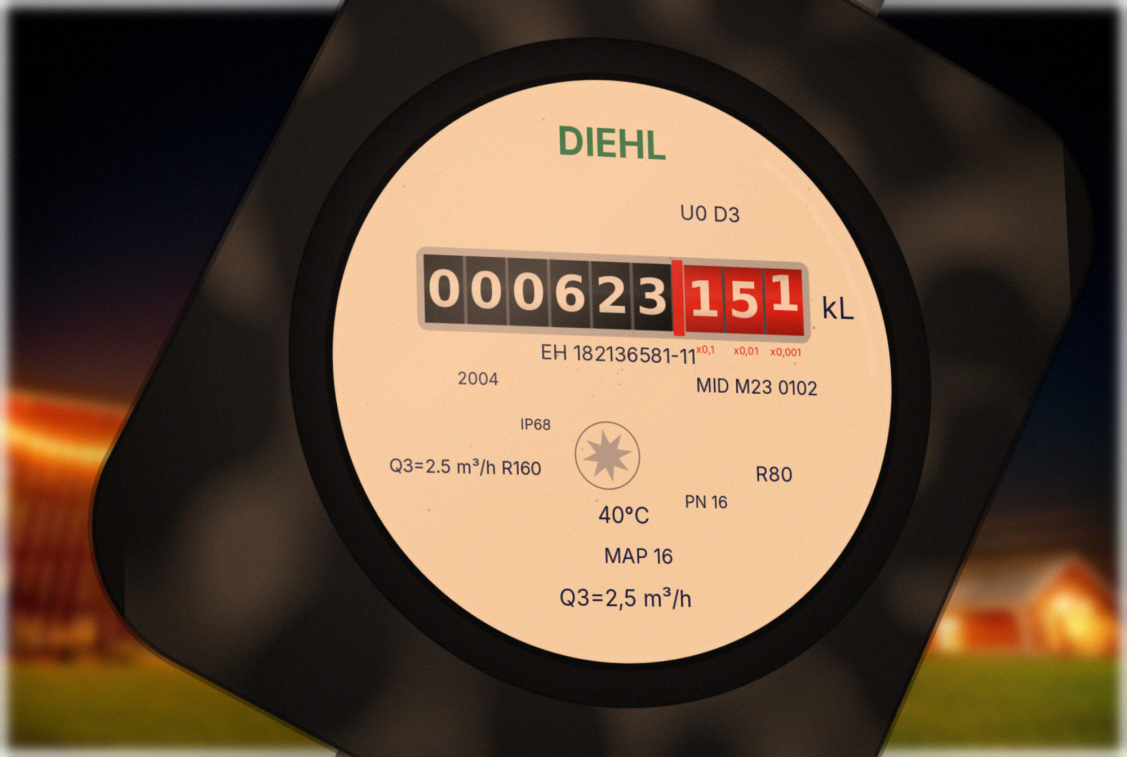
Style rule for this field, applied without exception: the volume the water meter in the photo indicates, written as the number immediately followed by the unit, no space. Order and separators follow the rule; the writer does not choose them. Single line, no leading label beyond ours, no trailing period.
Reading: 623.151kL
